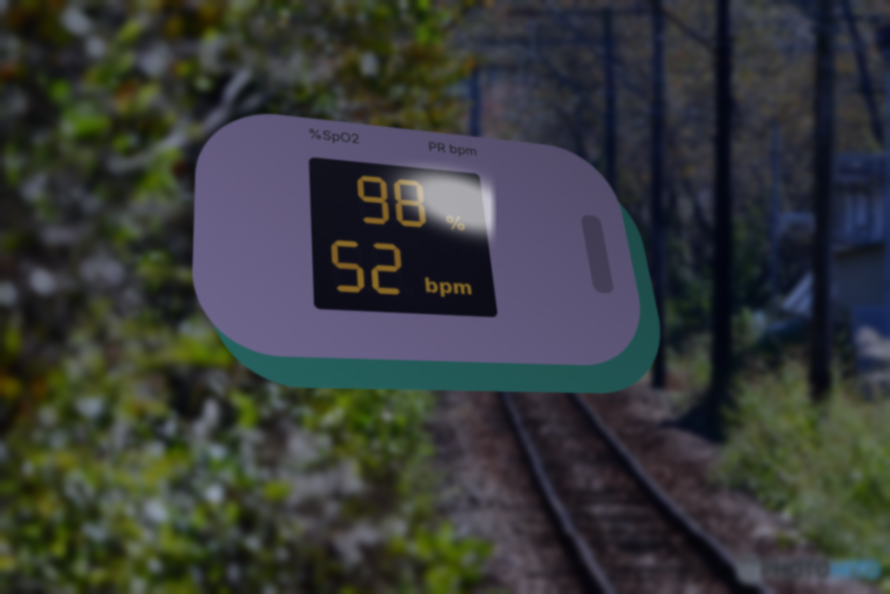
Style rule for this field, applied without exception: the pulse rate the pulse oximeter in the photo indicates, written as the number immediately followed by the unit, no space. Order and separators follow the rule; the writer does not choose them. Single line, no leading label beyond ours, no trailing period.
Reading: 52bpm
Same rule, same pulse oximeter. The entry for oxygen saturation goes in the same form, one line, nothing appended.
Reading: 98%
